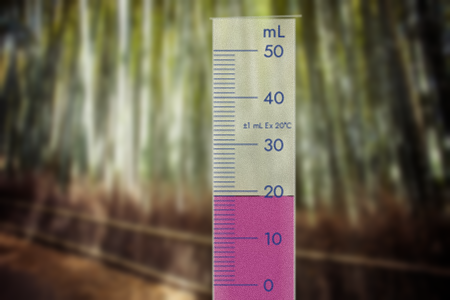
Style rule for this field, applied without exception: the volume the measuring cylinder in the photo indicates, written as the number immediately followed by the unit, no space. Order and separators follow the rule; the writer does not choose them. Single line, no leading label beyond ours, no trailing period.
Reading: 19mL
